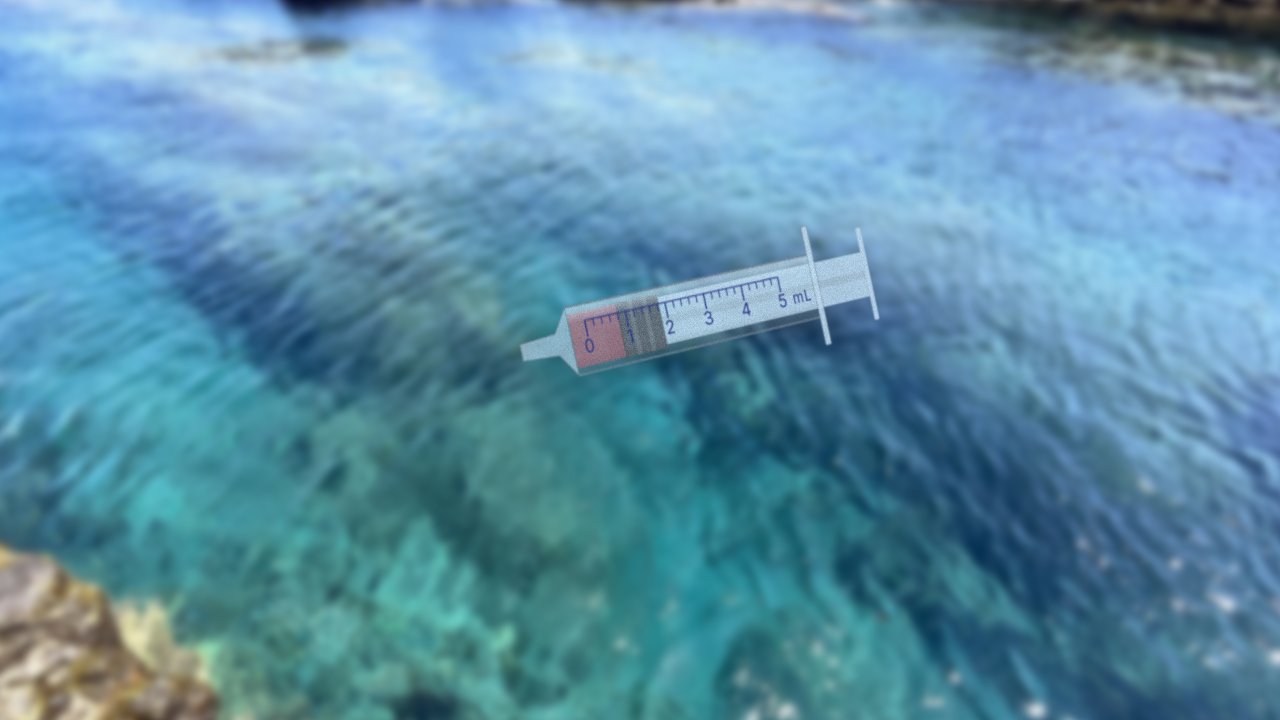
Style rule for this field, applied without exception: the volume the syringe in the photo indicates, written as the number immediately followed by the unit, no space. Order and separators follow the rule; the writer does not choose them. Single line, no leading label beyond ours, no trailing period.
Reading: 0.8mL
